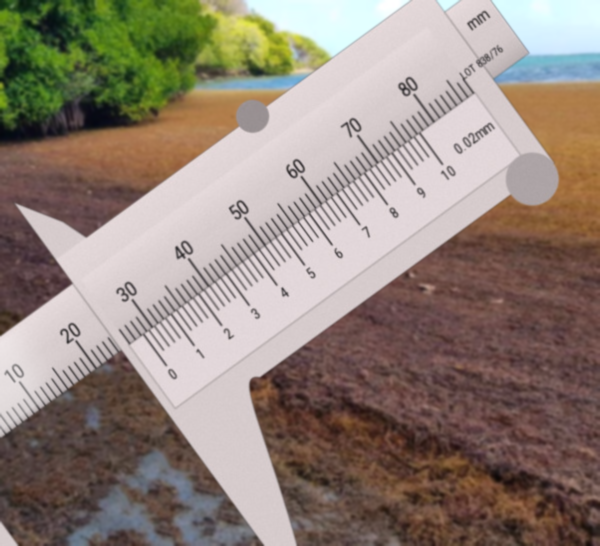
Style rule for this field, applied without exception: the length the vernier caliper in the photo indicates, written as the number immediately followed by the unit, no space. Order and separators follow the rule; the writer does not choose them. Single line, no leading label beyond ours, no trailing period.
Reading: 28.4mm
